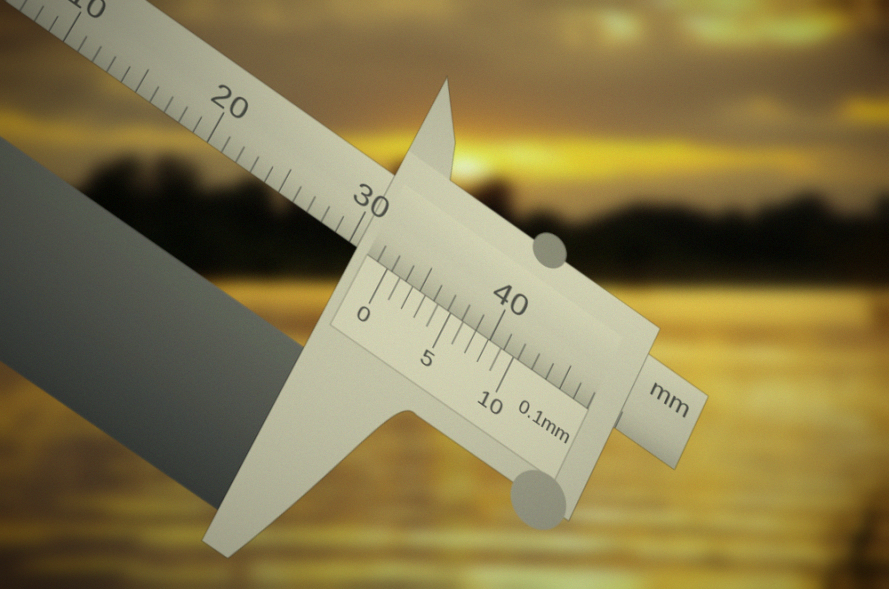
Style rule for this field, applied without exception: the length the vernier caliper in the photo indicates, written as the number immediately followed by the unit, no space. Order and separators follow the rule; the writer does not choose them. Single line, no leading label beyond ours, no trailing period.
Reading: 32.7mm
